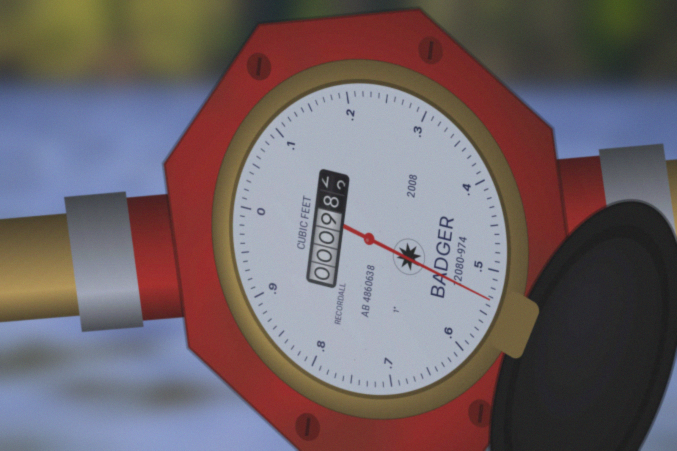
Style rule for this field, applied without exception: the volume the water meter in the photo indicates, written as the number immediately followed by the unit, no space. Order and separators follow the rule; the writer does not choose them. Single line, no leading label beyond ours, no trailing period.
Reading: 982.53ft³
